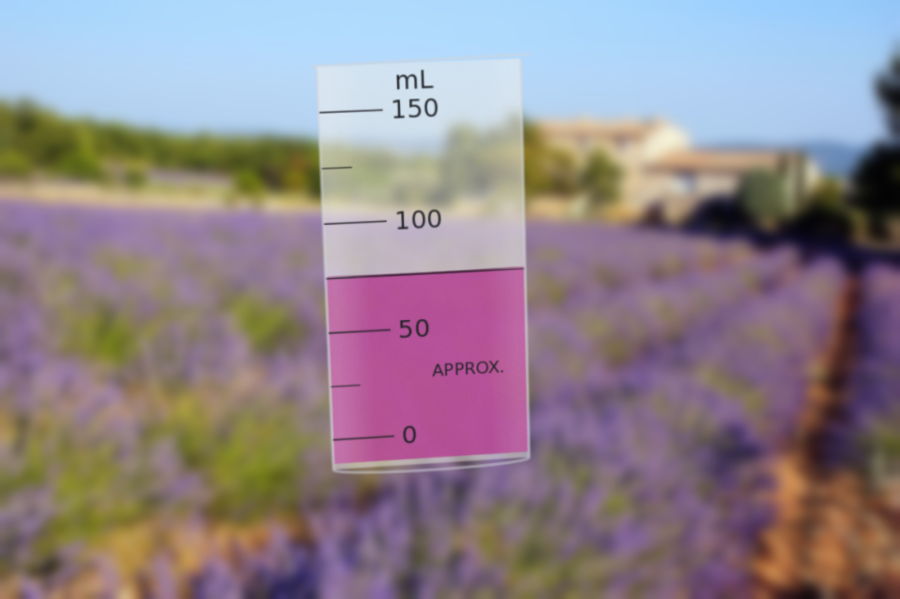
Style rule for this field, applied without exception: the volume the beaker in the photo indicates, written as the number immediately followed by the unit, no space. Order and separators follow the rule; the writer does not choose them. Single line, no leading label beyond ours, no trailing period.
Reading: 75mL
